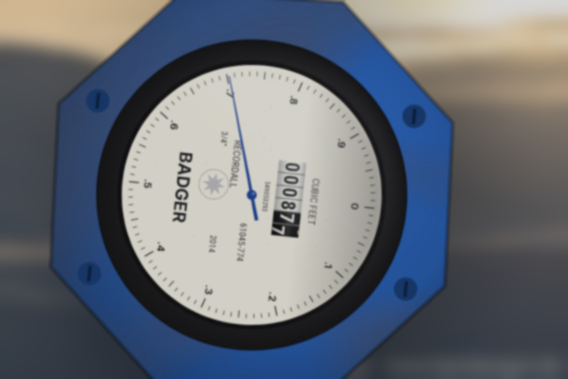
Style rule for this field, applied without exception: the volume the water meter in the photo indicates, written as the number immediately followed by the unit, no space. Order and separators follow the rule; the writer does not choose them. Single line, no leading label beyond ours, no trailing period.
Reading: 876.70ft³
